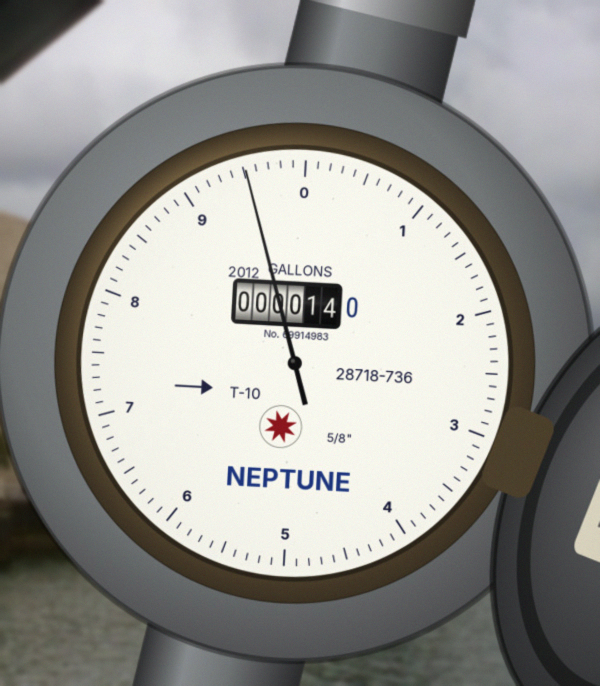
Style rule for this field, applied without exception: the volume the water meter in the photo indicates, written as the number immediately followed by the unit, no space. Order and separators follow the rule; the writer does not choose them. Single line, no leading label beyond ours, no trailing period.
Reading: 139.5gal
